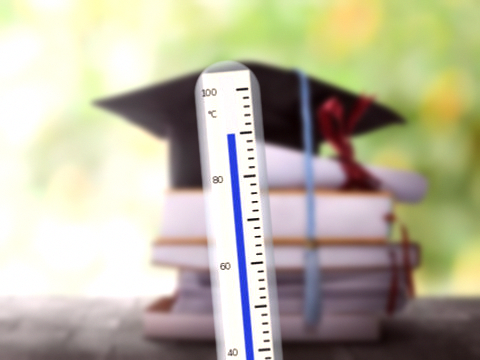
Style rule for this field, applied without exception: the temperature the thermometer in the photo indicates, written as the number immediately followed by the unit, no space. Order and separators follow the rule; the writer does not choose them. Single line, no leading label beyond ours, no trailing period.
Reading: 90°C
